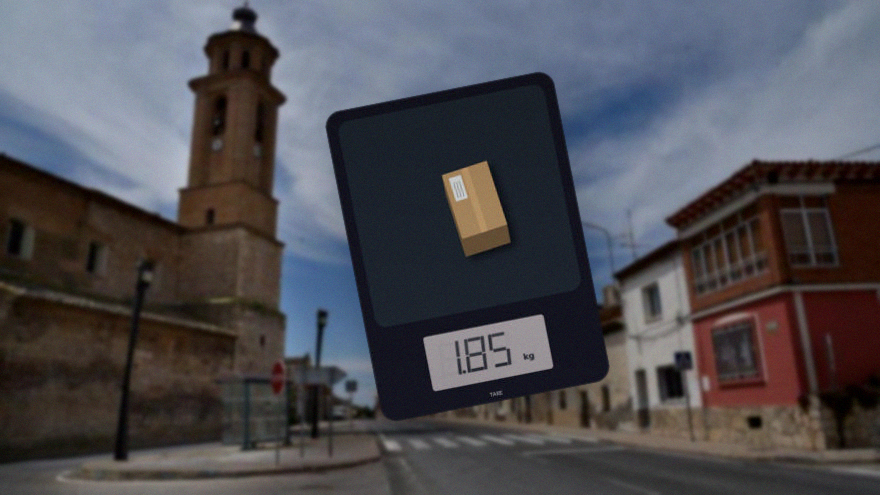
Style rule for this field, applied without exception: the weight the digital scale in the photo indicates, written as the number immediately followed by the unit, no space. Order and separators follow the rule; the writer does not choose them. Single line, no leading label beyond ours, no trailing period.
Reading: 1.85kg
